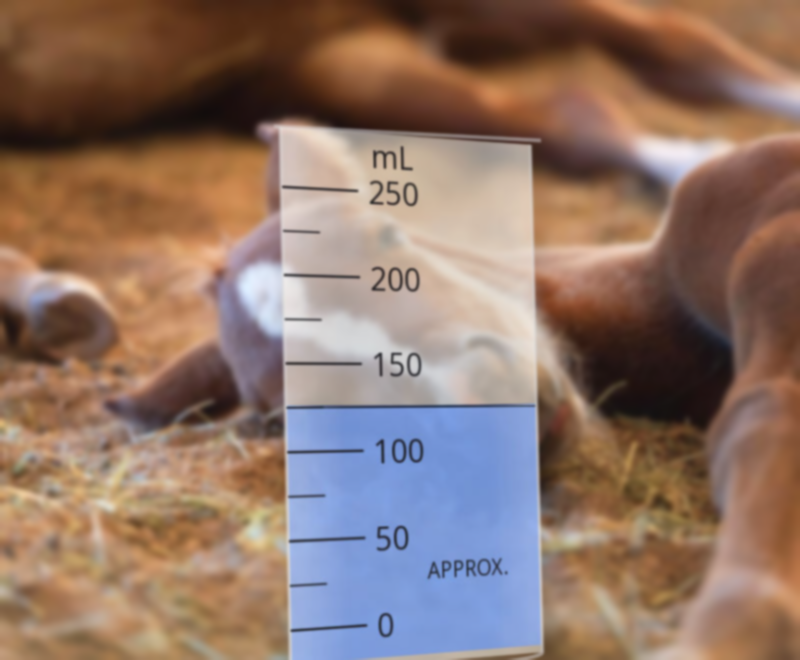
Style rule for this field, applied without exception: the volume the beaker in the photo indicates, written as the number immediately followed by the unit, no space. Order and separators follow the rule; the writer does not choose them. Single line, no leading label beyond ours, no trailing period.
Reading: 125mL
